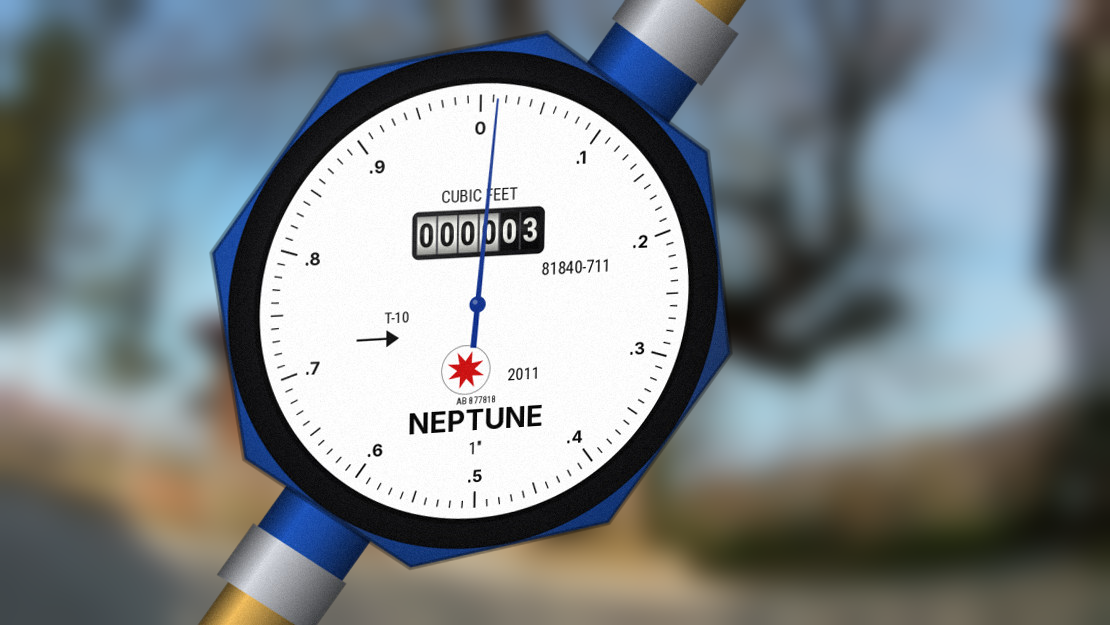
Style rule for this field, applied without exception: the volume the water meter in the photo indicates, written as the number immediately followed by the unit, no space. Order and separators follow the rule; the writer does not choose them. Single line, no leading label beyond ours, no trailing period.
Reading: 3.01ft³
